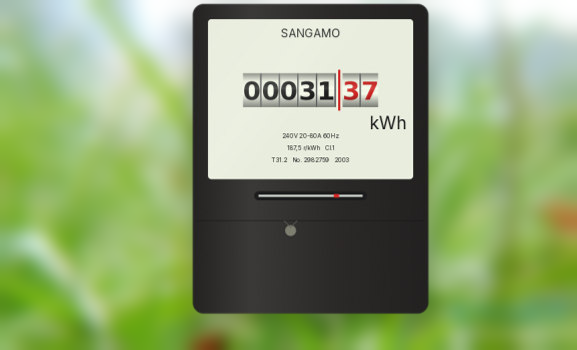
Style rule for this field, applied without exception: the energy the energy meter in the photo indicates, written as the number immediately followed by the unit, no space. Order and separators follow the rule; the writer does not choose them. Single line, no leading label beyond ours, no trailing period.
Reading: 31.37kWh
